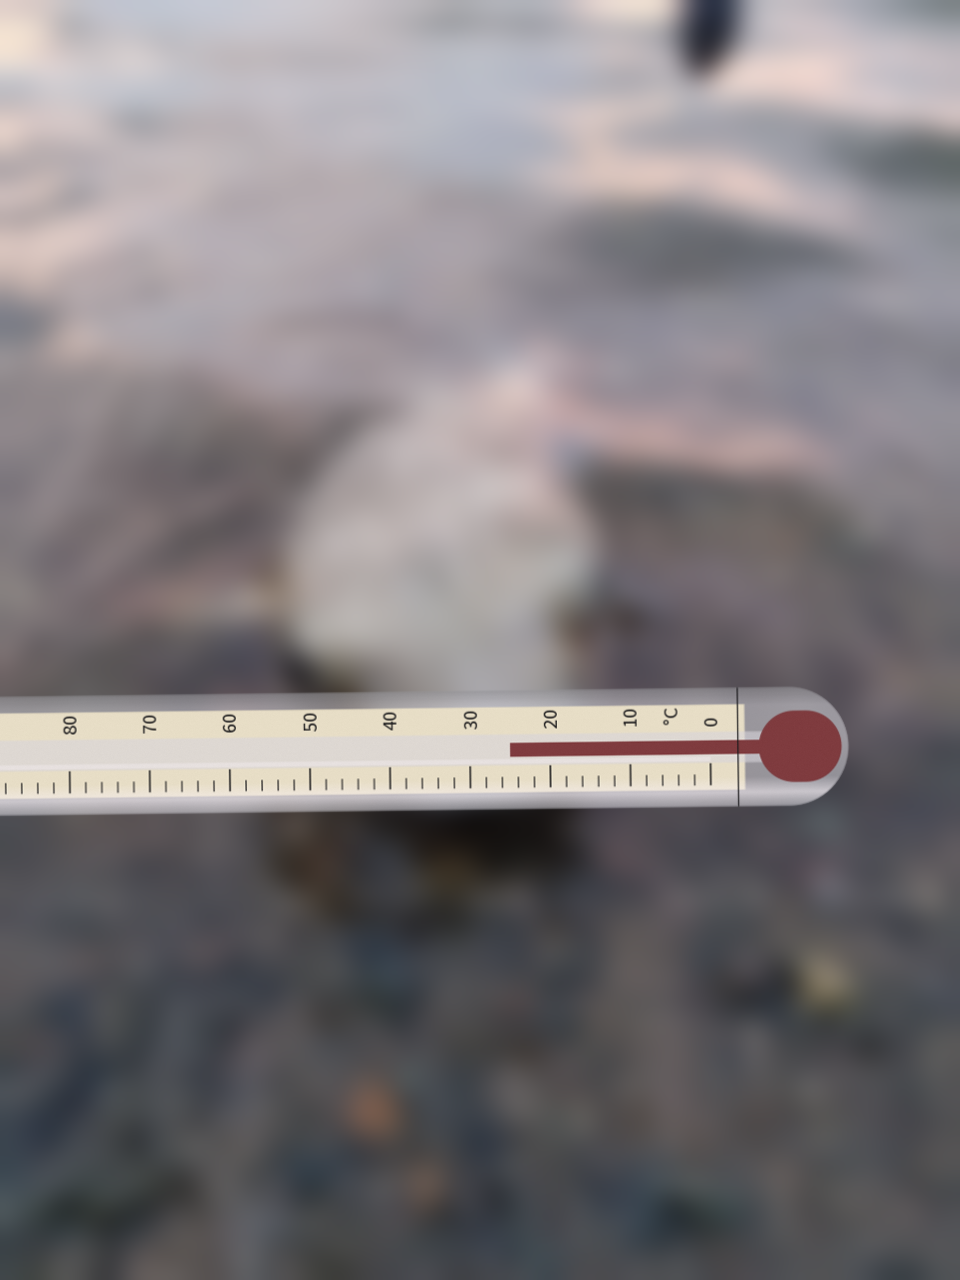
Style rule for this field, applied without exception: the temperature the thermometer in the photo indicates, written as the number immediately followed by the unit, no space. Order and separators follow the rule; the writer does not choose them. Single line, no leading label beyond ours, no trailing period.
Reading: 25°C
